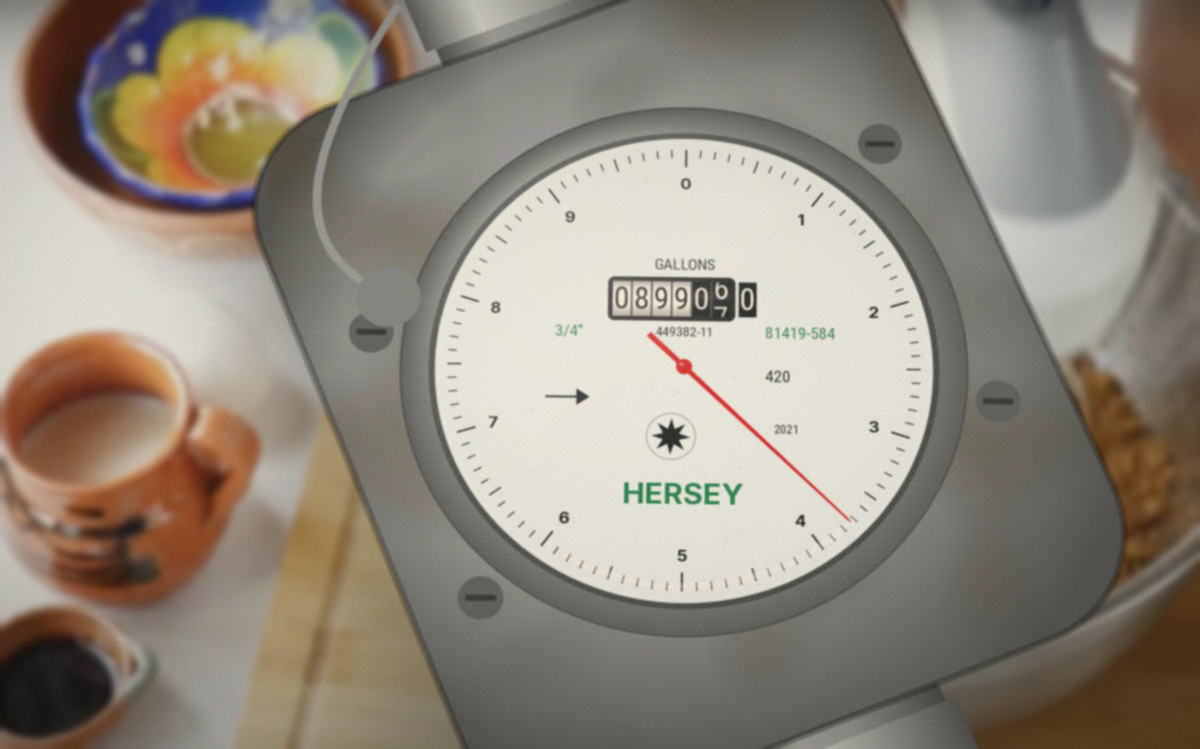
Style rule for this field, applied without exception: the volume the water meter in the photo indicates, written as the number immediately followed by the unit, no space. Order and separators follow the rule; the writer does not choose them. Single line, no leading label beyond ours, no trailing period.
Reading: 899063.7gal
